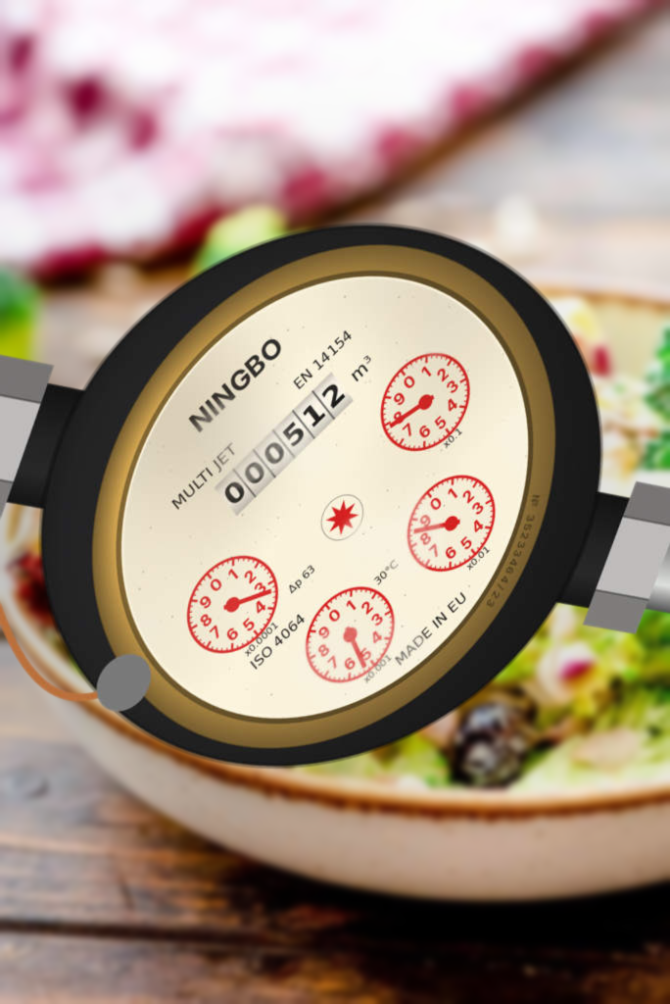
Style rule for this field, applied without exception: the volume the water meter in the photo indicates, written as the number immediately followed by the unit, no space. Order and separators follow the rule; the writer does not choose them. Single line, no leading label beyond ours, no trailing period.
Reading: 512.7853m³
